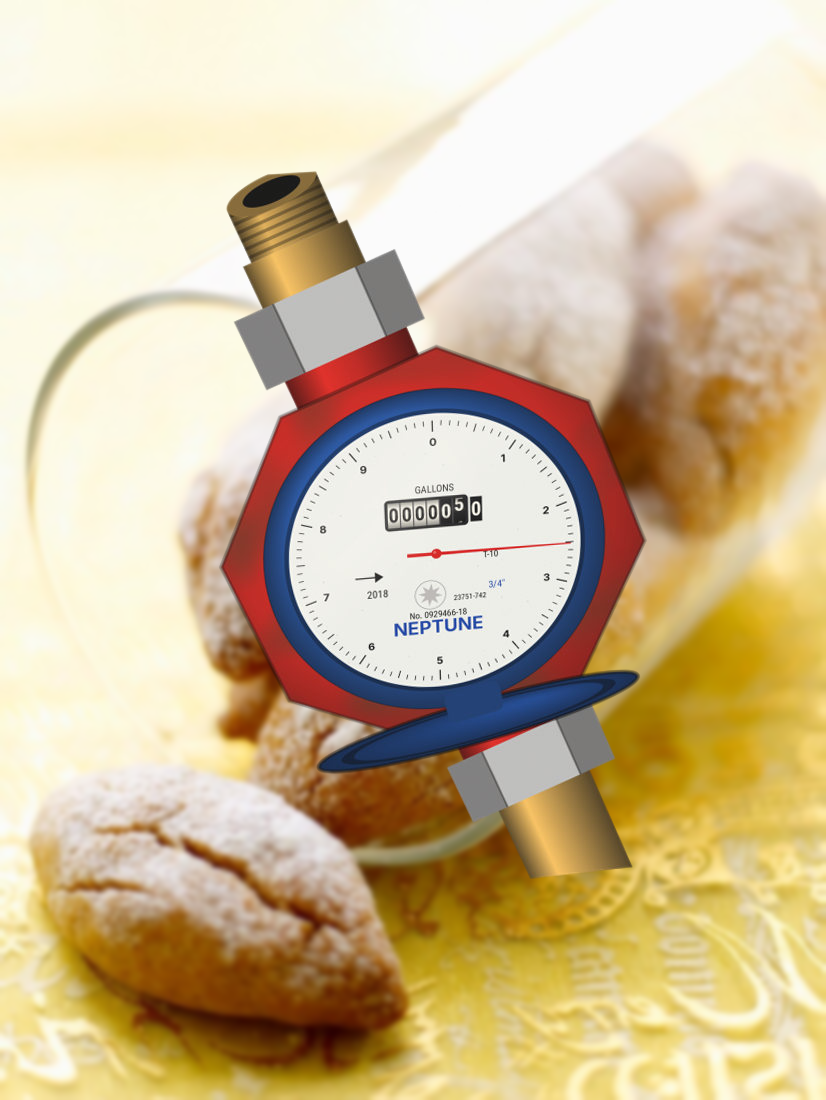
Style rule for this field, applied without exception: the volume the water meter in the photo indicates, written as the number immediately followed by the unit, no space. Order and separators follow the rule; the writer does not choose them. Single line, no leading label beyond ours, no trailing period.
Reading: 52.5gal
